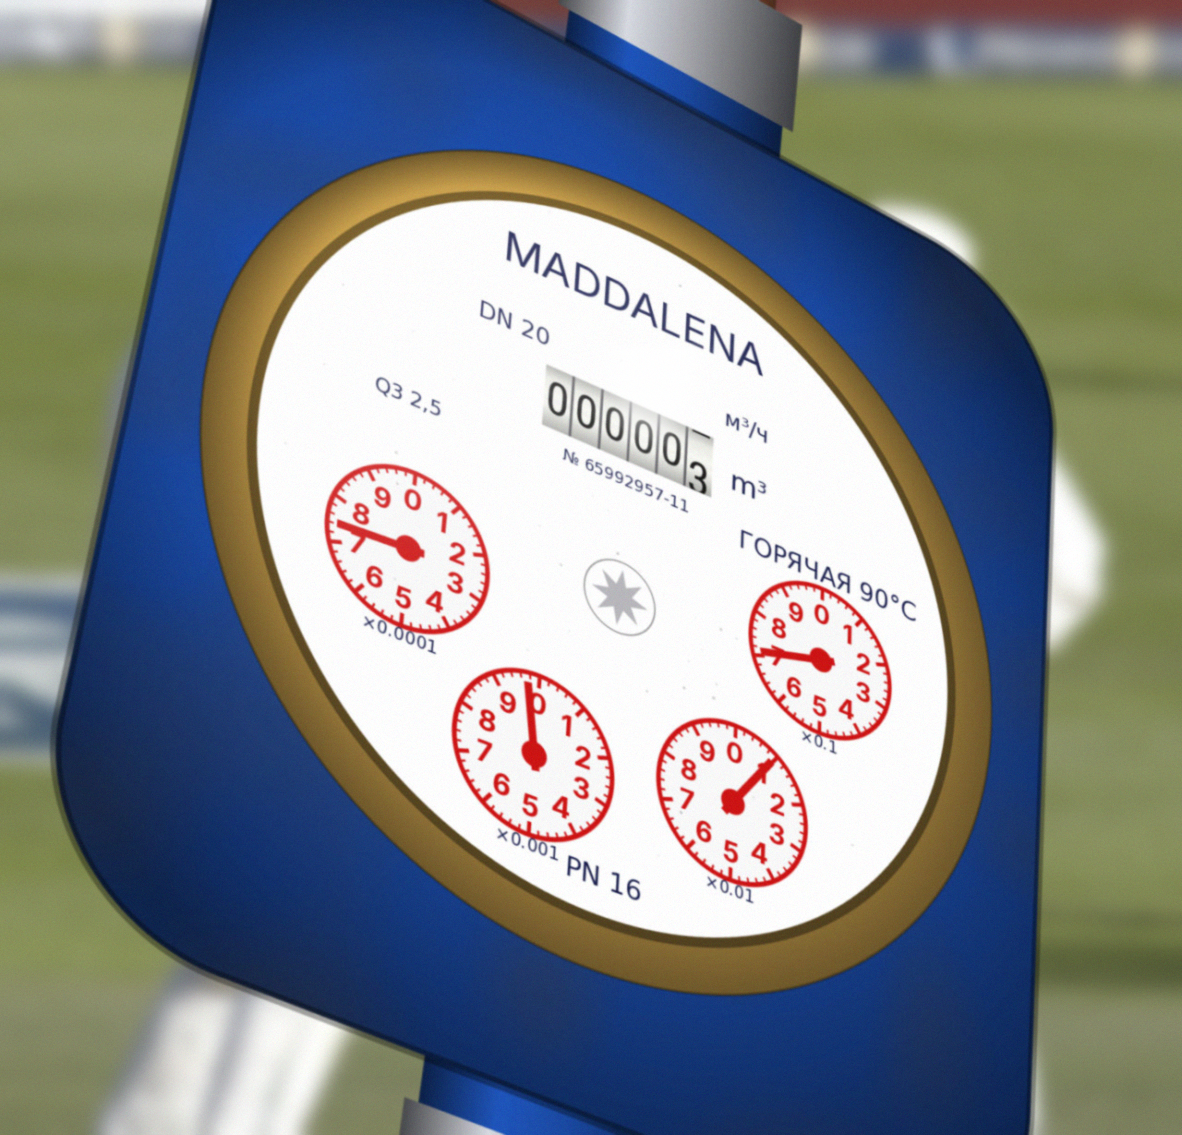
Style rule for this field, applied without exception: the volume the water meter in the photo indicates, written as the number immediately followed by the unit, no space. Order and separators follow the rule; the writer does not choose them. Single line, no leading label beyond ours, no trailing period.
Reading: 2.7097m³
